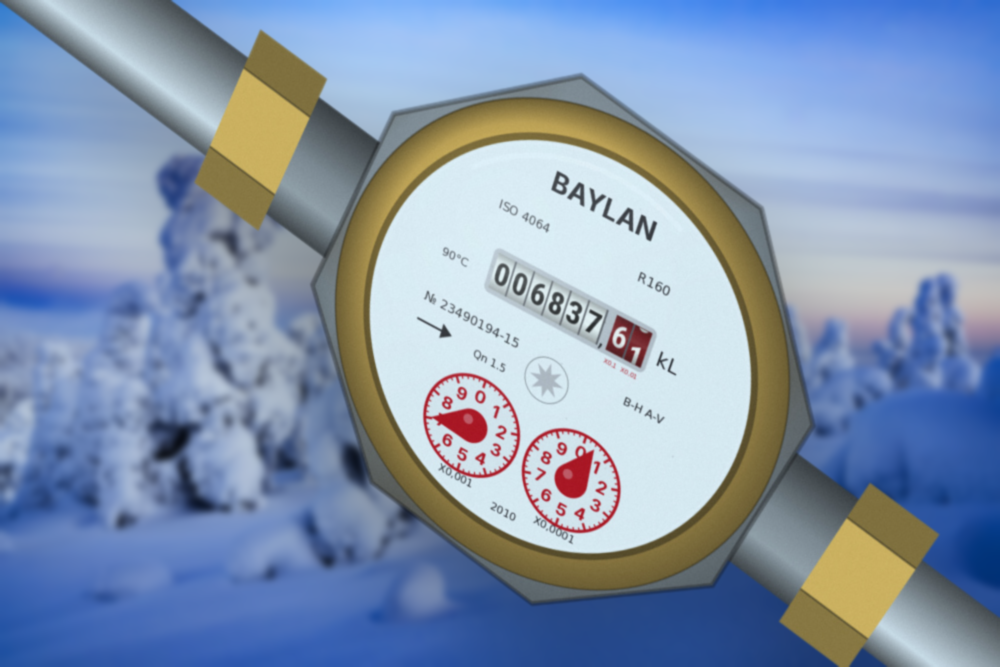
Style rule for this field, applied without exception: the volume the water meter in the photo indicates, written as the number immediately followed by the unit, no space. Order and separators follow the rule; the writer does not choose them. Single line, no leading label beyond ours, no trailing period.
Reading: 6837.6070kL
